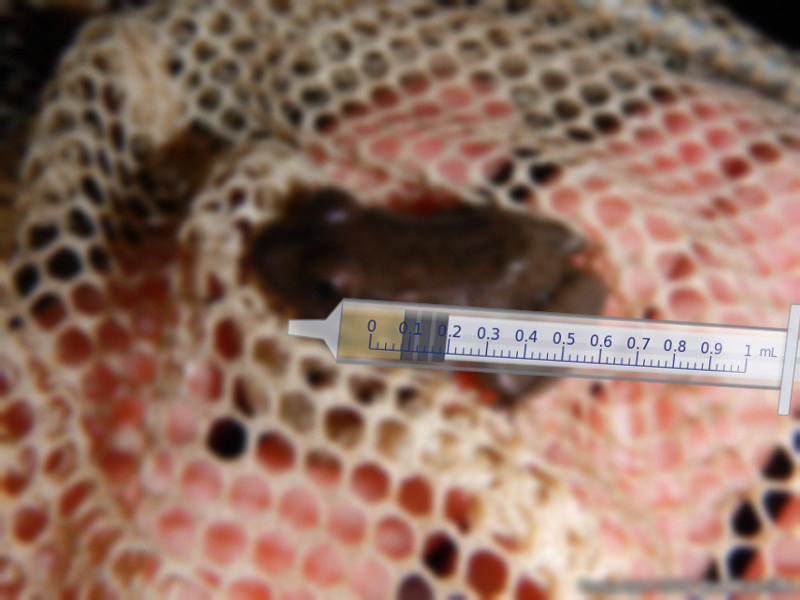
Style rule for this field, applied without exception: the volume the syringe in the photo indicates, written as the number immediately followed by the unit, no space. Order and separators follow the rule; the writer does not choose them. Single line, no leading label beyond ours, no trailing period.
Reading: 0.08mL
